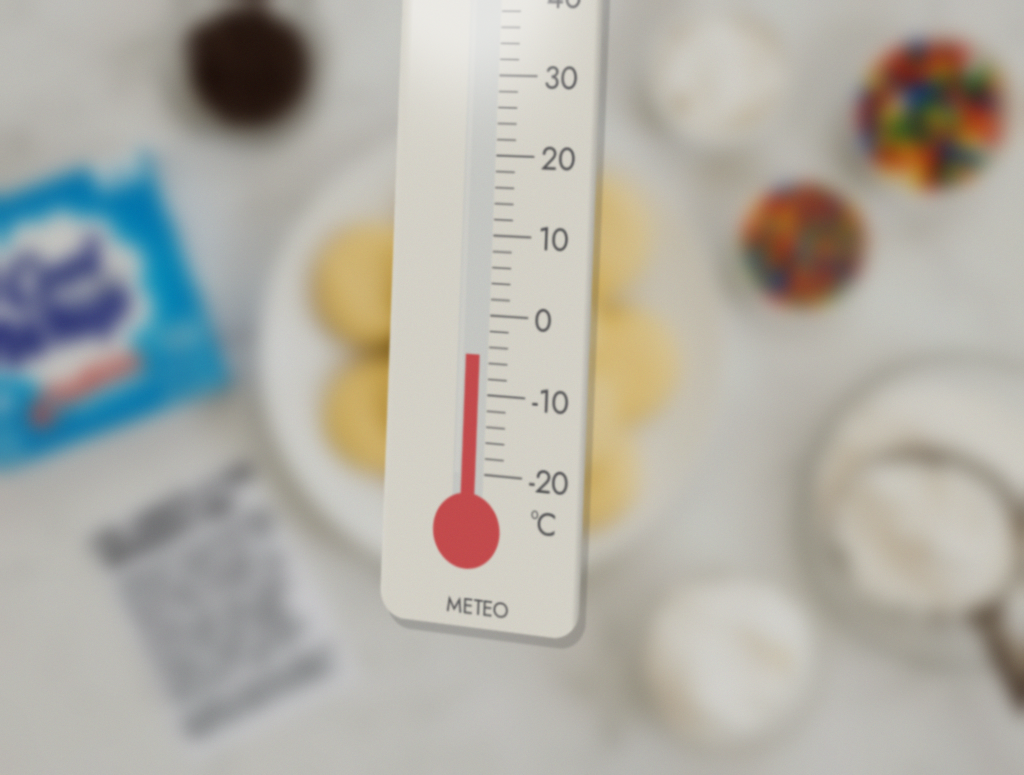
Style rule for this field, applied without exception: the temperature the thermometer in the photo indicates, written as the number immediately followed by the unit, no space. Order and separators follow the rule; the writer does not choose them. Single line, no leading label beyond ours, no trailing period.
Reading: -5°C
